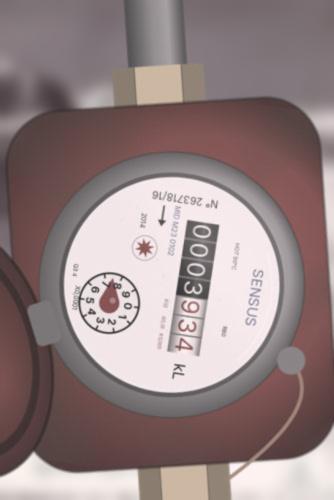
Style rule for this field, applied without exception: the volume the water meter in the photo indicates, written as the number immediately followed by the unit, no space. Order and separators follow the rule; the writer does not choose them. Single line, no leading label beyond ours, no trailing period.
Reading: 3.9347kL
